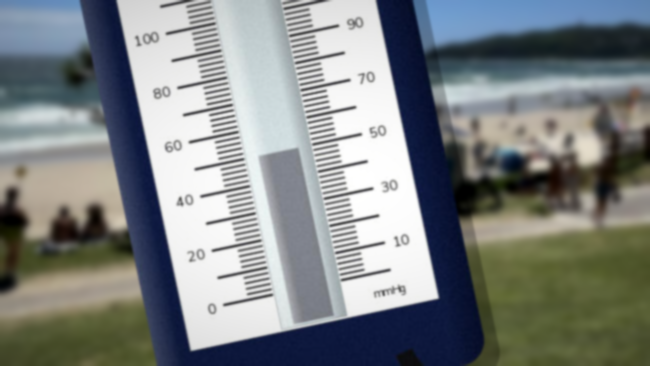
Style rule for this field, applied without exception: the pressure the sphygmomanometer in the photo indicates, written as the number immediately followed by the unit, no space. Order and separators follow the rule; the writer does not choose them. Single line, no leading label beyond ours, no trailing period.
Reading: 50mmHg
